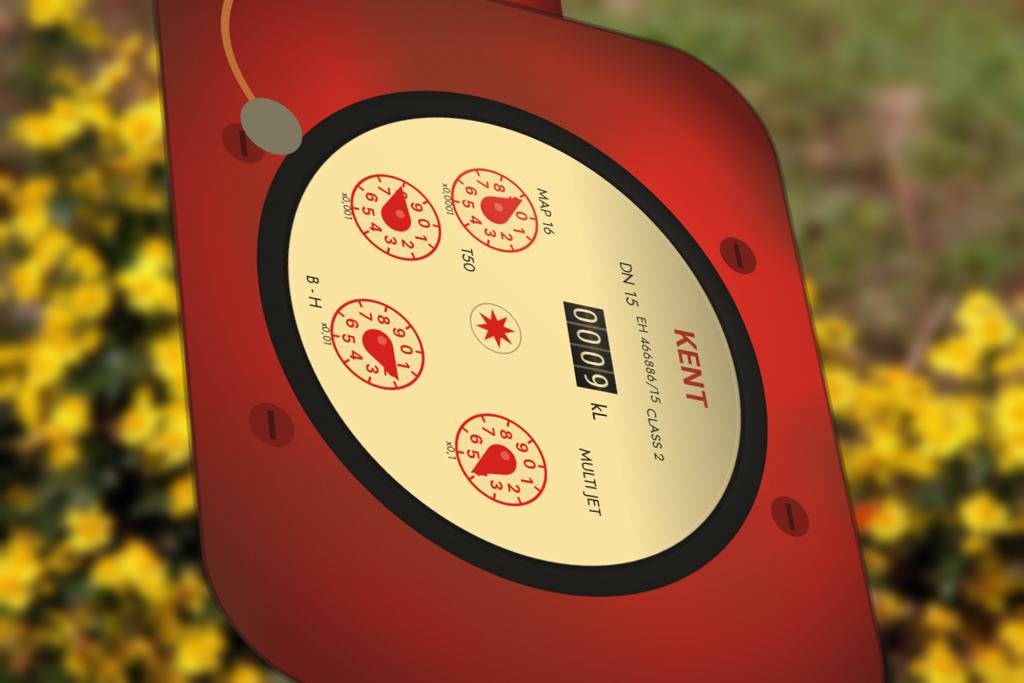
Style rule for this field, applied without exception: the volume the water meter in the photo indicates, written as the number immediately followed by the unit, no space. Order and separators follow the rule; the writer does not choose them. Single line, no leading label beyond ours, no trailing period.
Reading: 9.4179kL
